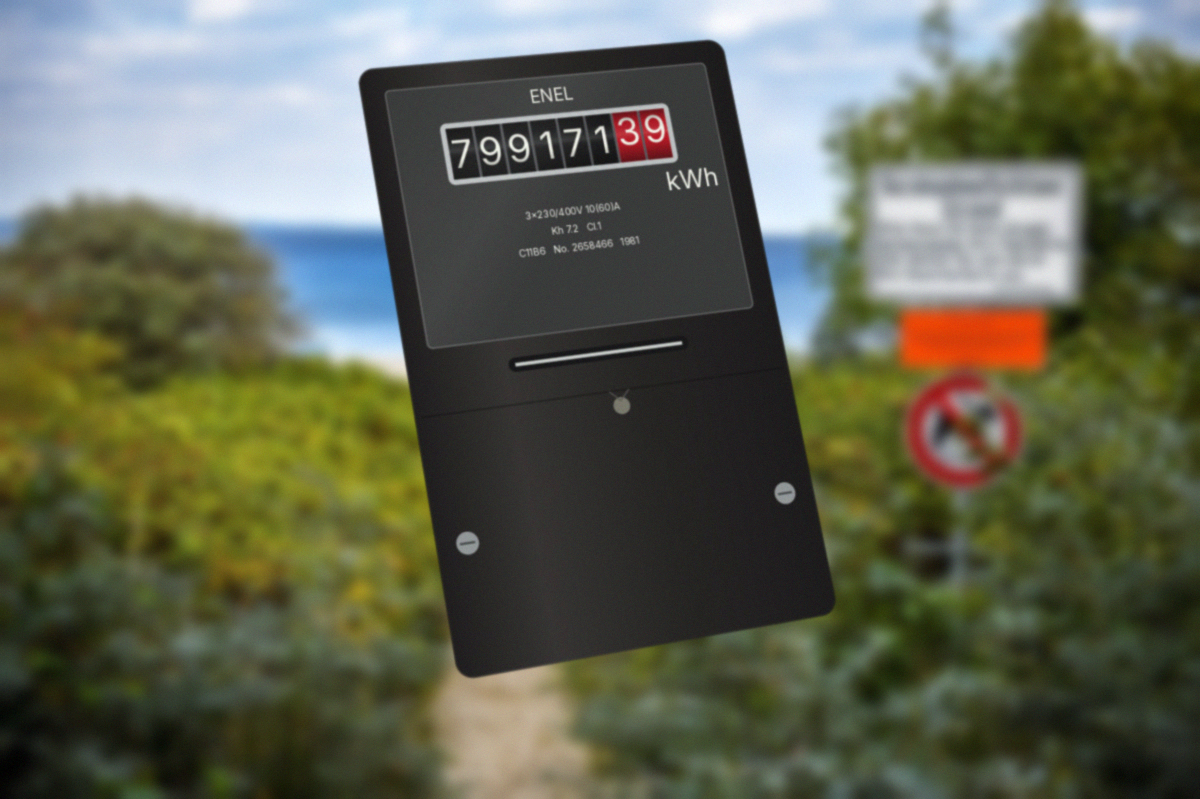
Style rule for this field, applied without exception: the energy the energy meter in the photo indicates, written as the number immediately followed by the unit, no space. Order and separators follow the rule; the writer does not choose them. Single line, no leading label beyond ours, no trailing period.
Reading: 799171.39kWh
